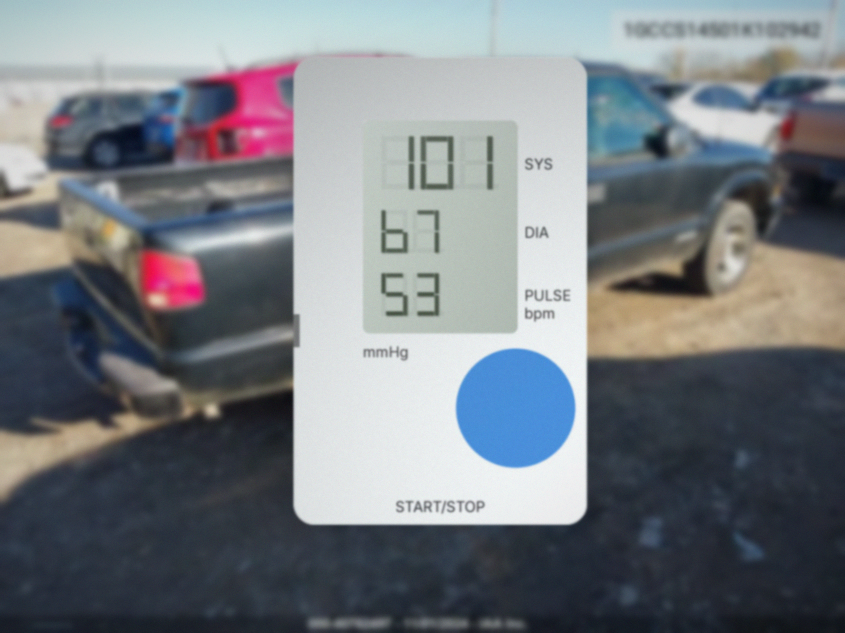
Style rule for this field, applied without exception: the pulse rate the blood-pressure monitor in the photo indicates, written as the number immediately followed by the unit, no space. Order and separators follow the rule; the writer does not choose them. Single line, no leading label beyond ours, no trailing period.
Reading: 53bpm
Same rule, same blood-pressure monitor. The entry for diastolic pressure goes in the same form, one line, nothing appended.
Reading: 67mmHg
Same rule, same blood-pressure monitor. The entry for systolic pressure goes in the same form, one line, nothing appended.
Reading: 101mmHg
